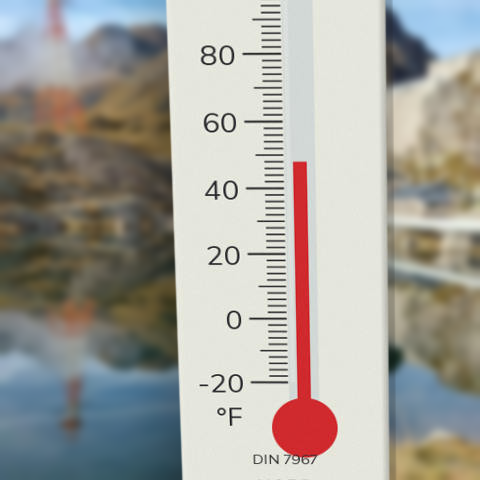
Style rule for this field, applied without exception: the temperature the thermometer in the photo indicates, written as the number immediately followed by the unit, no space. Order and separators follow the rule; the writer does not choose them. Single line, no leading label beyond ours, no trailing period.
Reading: 48°F
